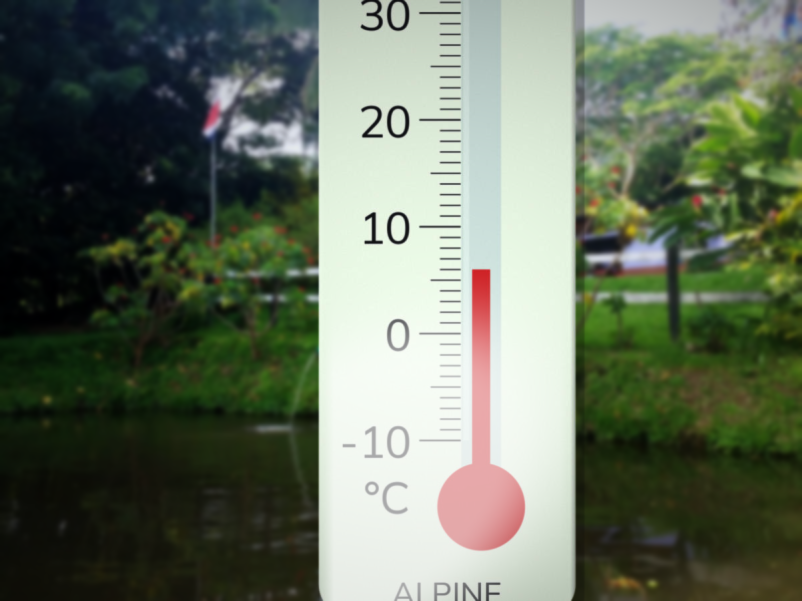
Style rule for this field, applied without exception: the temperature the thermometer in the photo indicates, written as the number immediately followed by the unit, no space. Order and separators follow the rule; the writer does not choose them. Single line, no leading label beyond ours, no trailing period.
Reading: 6°C
